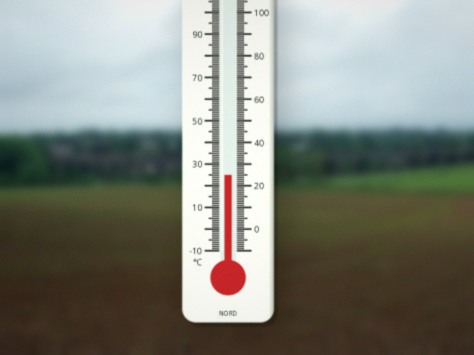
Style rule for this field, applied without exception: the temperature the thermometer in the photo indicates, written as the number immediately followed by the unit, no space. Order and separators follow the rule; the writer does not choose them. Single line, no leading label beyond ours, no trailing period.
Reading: 25°C
